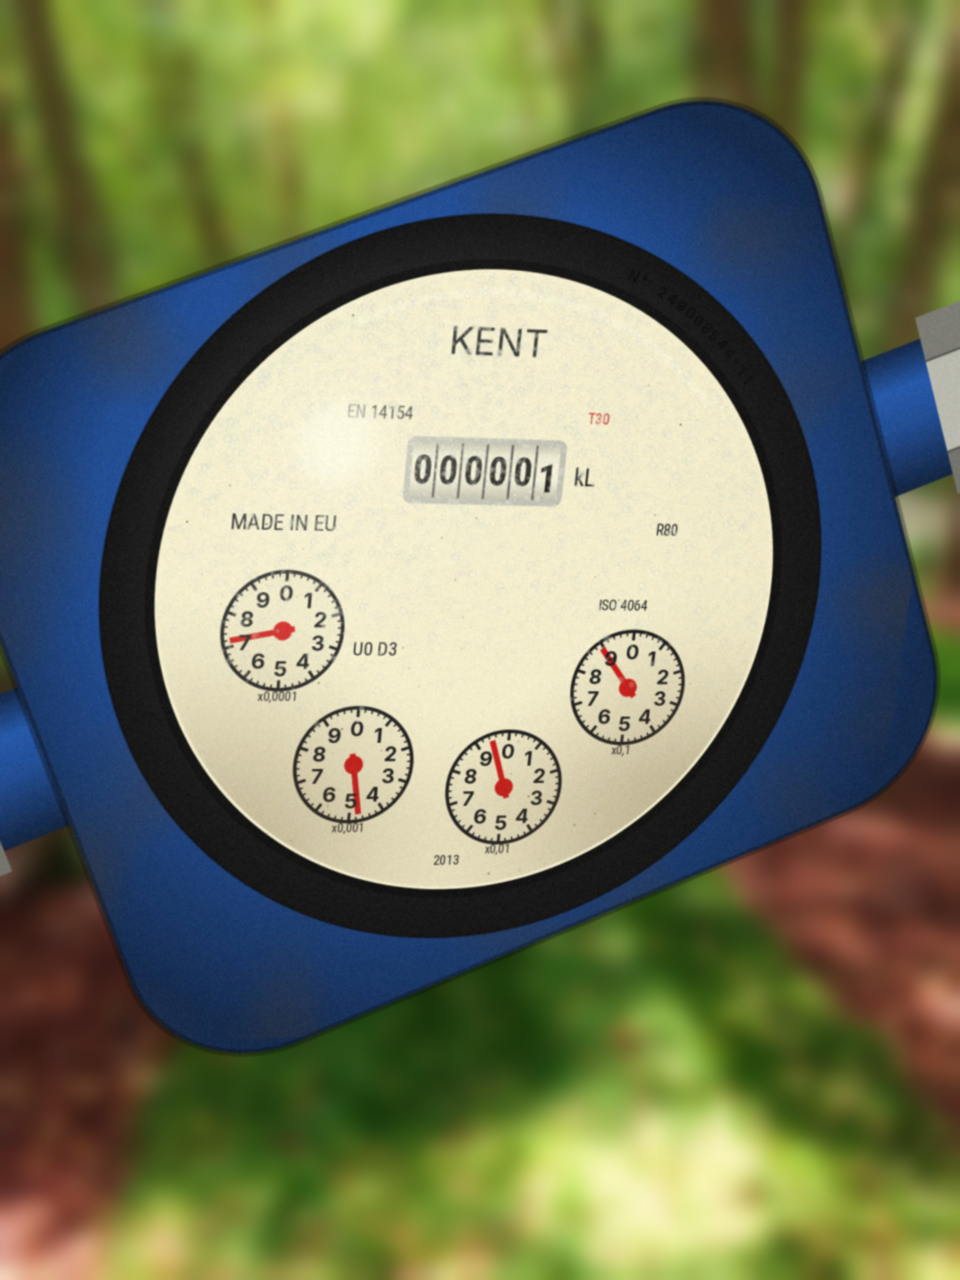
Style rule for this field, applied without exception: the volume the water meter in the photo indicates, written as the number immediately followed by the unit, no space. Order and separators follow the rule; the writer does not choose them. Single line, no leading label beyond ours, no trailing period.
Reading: 0.8947kL
